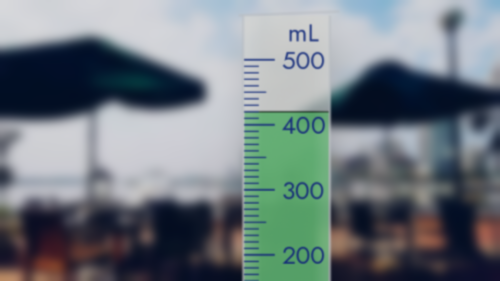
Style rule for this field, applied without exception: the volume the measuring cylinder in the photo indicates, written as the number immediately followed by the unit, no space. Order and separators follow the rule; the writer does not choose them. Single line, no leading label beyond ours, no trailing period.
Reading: 420mL
